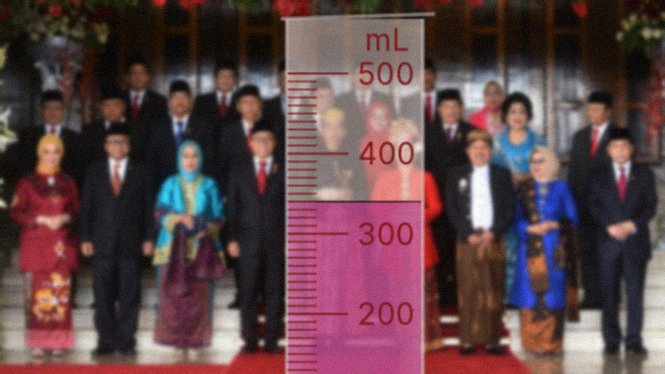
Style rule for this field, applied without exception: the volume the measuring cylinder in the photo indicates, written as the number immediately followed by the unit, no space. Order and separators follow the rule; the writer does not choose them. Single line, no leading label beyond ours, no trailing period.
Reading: 340mL
